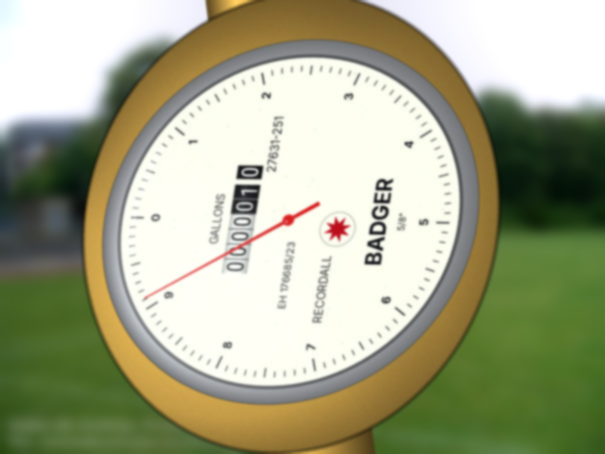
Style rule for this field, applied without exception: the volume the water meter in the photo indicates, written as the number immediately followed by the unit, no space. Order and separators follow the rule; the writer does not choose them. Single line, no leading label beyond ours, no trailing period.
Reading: 9.1gal
